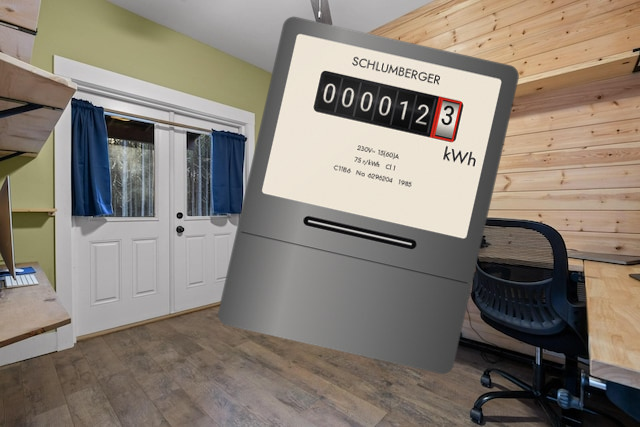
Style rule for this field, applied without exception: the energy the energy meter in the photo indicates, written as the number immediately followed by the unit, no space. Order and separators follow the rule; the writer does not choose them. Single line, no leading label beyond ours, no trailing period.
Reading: 12.3kWh
